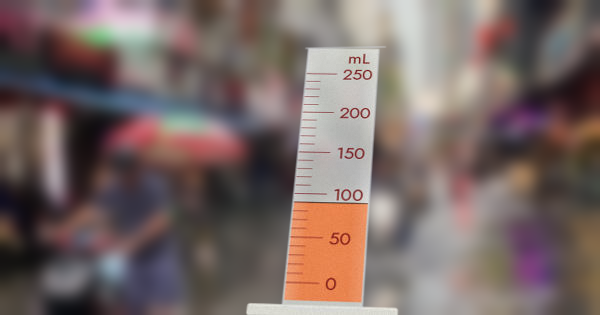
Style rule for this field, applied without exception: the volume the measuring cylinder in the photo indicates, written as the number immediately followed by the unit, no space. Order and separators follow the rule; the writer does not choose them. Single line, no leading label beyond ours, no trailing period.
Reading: 90mL
